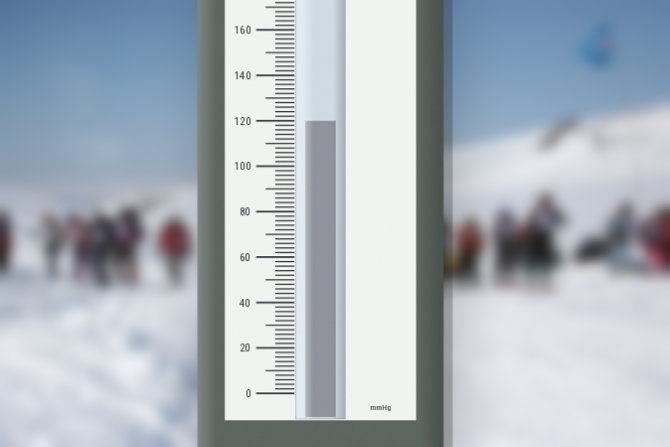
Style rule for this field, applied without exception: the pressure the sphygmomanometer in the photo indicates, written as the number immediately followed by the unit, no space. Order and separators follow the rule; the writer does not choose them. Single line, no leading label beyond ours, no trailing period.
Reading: 120mmHg
